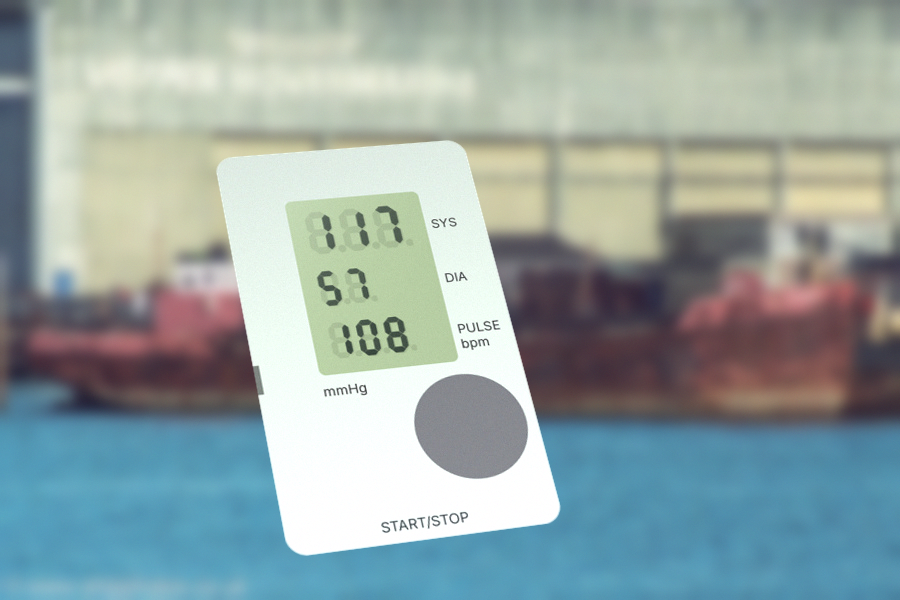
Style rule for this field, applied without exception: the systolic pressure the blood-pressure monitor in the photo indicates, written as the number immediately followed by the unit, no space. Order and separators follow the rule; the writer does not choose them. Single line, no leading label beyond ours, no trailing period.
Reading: 117mmHg
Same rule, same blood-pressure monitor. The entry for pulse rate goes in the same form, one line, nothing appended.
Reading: 108bpm
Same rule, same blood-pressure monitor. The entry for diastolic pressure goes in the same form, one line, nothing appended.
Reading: 57mmHg
